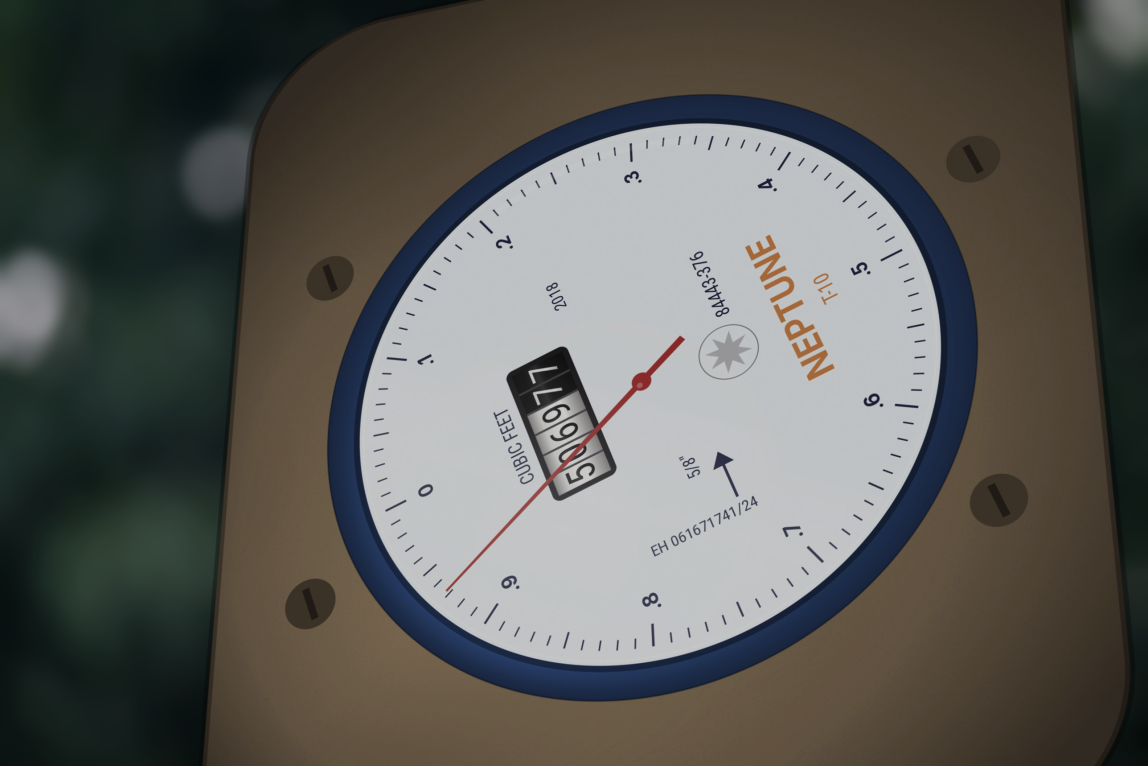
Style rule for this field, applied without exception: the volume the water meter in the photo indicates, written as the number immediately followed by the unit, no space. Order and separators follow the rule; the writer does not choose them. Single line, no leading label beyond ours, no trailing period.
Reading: 506976.93ft³
